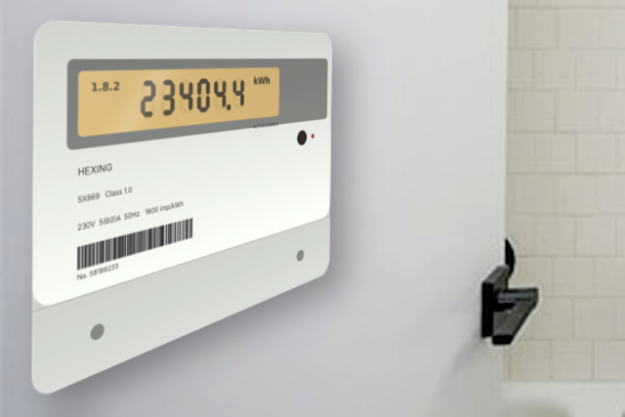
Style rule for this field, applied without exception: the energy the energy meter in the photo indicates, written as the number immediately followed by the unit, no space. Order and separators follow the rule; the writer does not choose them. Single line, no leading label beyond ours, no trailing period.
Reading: 23404.4kWh
